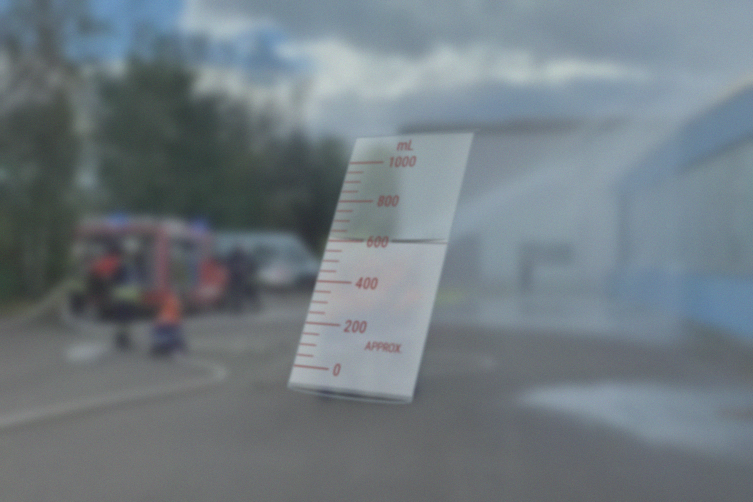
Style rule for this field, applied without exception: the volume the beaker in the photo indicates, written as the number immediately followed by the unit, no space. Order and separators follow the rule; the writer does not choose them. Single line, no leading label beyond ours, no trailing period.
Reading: 600mL
